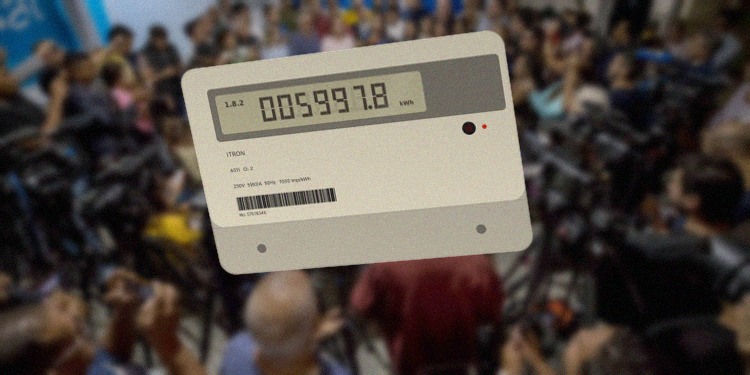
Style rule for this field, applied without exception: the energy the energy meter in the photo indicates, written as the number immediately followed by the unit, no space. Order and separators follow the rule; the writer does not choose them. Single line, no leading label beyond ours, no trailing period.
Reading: 5997.8kWh
